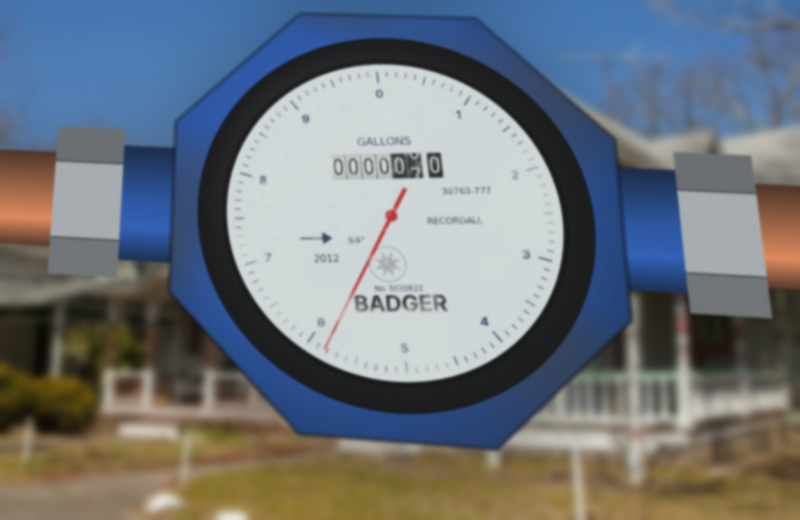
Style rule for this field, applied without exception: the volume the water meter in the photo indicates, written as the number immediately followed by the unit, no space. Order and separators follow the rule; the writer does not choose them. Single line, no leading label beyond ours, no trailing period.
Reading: 65.8gal
